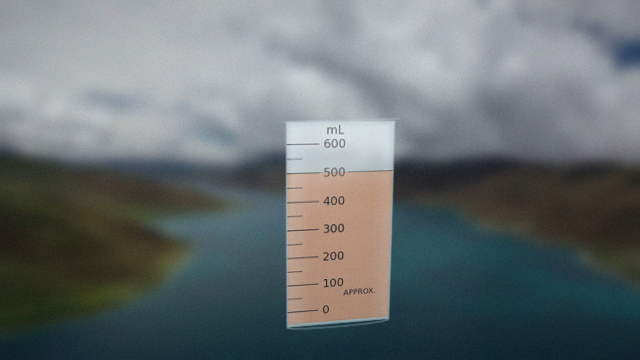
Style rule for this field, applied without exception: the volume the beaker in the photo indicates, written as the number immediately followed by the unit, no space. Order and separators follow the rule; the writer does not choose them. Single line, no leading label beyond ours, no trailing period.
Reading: 500mL
